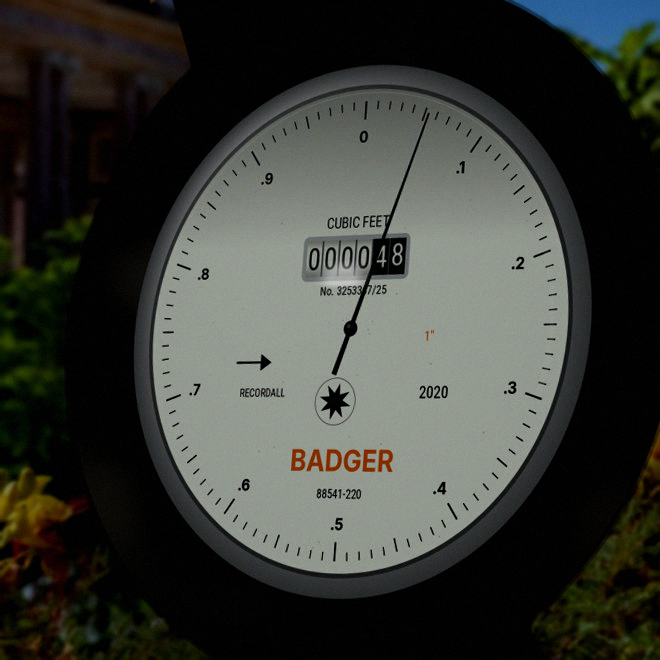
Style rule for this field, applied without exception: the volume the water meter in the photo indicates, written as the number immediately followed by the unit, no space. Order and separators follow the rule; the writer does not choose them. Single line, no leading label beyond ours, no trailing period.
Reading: 48.05ft³
